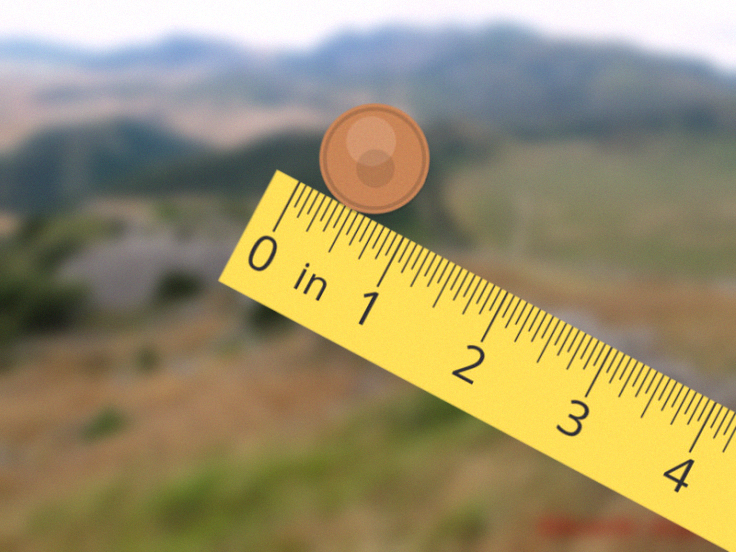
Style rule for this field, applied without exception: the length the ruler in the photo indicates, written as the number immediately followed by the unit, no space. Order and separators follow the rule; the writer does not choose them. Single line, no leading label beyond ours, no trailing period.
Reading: 0.9375in
